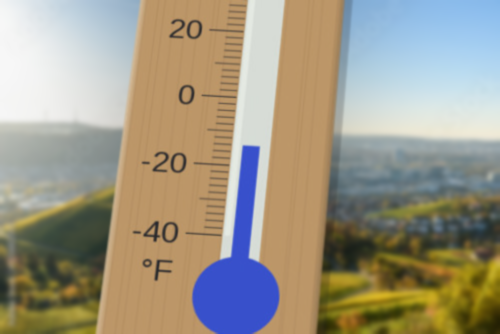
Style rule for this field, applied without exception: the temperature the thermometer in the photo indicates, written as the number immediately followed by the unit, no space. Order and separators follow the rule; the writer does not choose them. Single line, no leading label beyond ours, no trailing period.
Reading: -14°F
